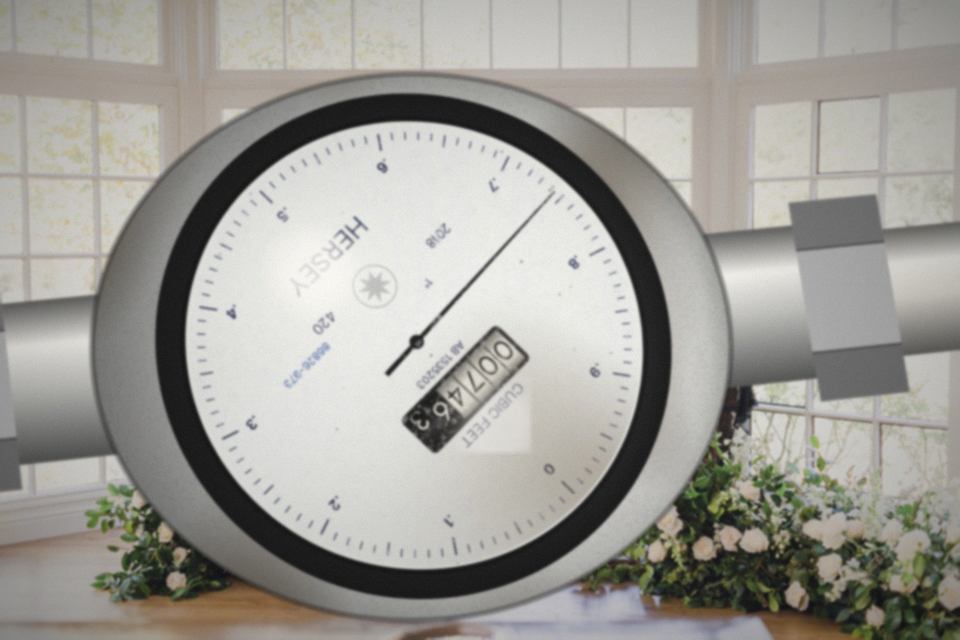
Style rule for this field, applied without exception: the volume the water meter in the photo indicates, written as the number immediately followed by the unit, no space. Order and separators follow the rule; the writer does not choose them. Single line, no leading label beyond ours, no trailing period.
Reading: 7462.74ft³
